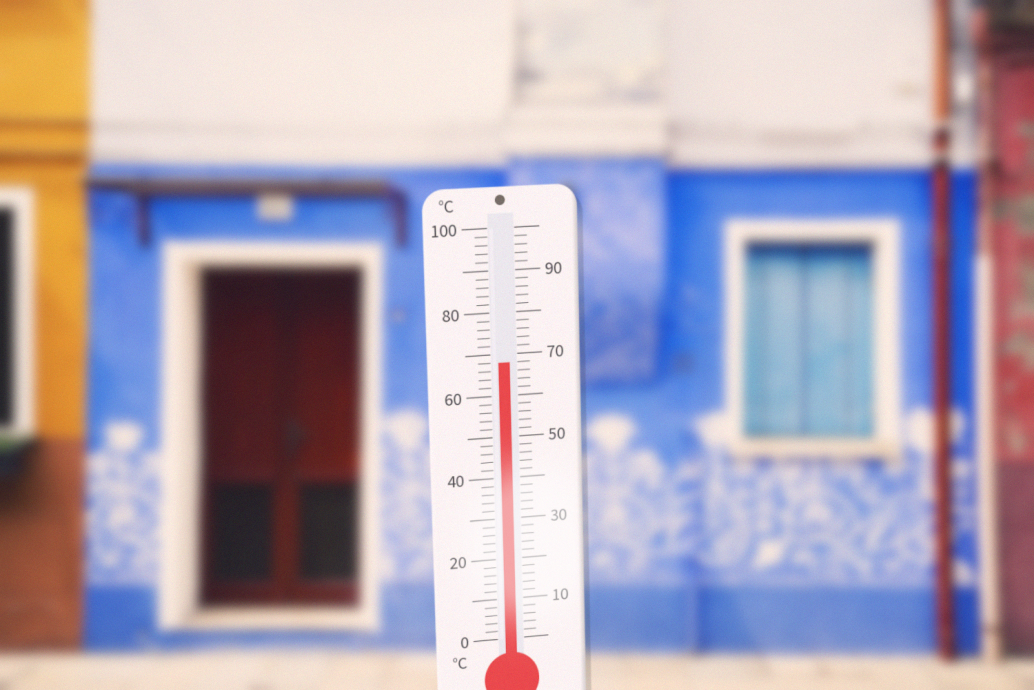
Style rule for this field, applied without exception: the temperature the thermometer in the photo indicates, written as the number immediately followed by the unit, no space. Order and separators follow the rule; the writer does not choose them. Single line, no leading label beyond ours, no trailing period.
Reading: 68°C
